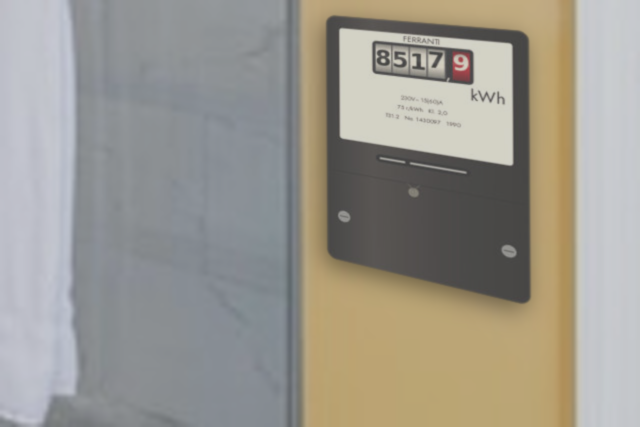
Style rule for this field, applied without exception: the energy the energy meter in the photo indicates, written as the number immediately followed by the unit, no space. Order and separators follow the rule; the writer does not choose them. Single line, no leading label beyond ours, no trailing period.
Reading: 8517.9kWh
